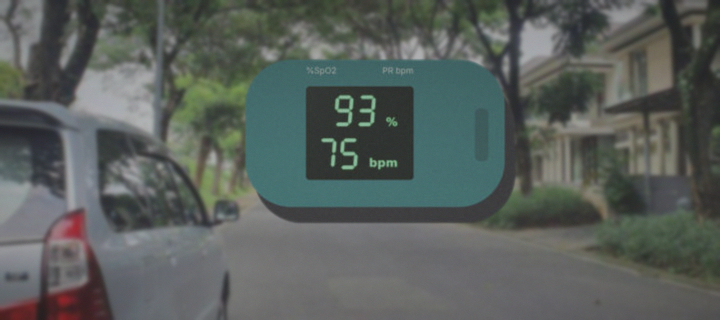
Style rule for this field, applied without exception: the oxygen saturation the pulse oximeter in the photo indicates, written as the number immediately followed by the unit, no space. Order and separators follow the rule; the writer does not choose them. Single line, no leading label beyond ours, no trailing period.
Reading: 93%
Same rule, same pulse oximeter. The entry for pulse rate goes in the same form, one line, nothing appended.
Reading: 75bpm
